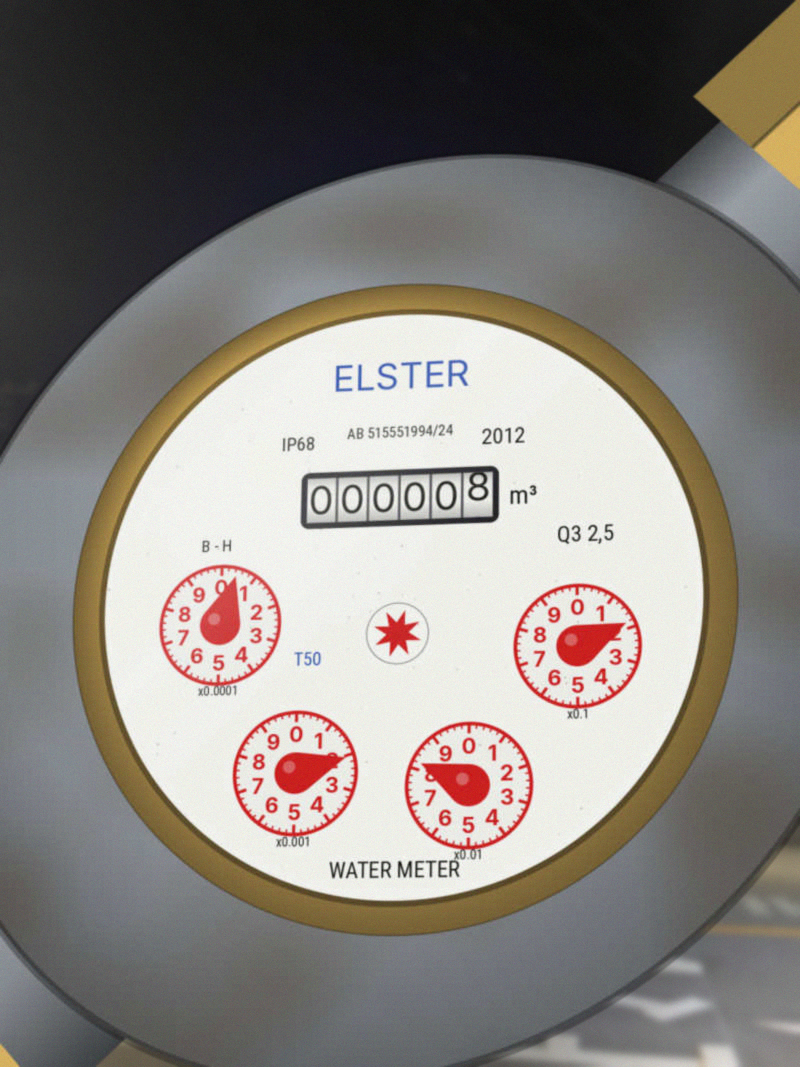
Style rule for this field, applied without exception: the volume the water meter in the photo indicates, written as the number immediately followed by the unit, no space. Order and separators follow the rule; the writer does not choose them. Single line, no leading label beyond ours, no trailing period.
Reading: 8.1820m³
